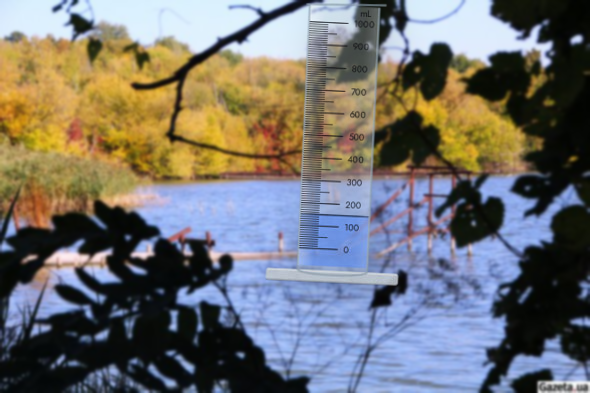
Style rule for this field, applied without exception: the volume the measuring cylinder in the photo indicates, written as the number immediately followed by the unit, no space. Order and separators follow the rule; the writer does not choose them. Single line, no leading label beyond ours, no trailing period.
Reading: 150mL
